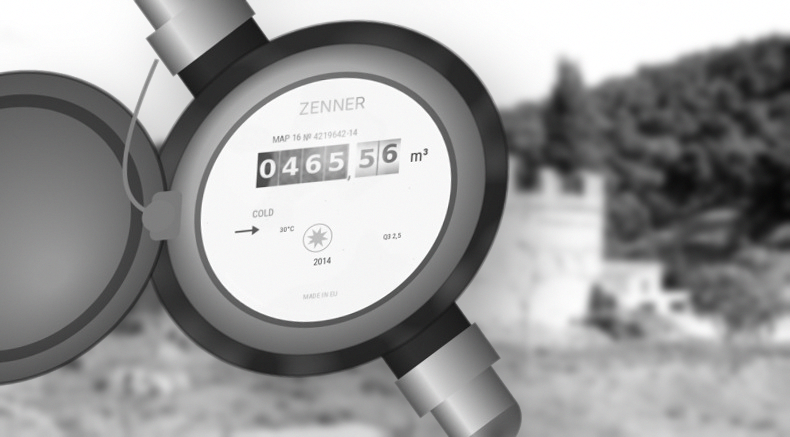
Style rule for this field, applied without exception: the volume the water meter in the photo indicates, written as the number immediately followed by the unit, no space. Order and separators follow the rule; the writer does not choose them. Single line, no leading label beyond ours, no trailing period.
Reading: 465.56m³
